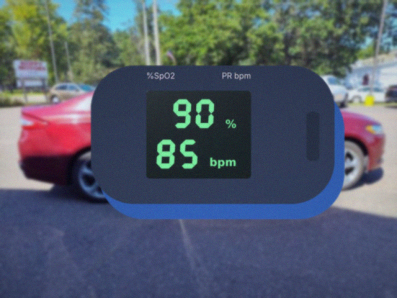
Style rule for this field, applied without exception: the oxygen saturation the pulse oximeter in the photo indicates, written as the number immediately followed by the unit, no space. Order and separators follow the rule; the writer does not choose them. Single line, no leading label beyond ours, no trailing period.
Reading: 90%
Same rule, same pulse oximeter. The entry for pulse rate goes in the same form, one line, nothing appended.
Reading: 85bpm
